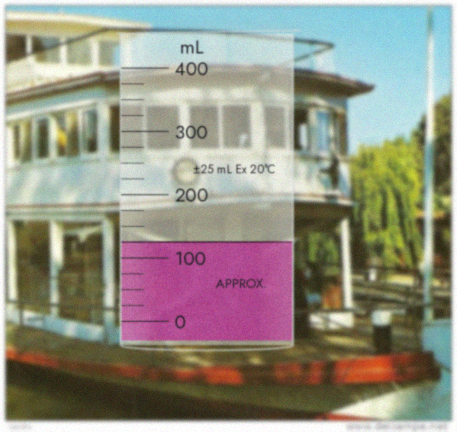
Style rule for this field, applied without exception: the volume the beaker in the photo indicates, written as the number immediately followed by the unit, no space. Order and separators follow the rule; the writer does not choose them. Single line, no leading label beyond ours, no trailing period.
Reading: 125mL
